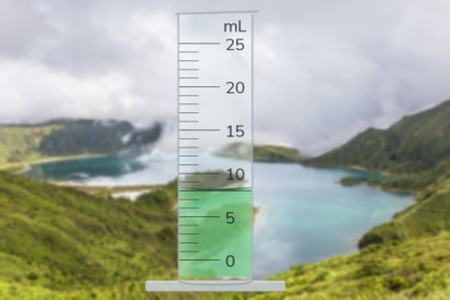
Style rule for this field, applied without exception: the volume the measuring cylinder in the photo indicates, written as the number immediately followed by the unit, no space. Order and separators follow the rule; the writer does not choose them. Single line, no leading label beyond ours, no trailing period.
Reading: 8mL
